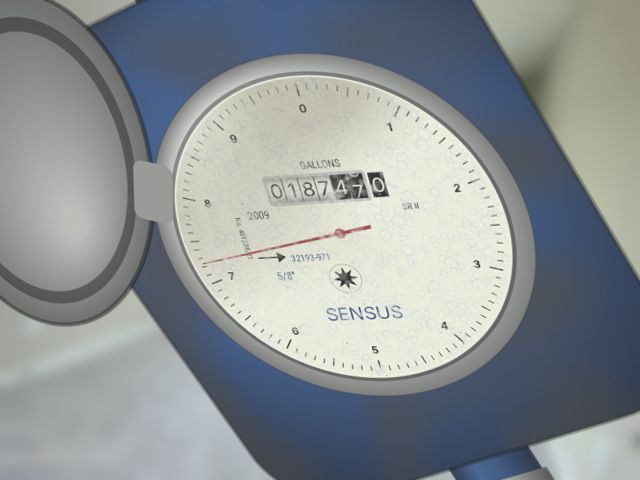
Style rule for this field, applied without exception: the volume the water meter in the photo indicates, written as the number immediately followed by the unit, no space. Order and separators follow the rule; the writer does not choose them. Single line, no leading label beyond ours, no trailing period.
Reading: 187467.2gal
